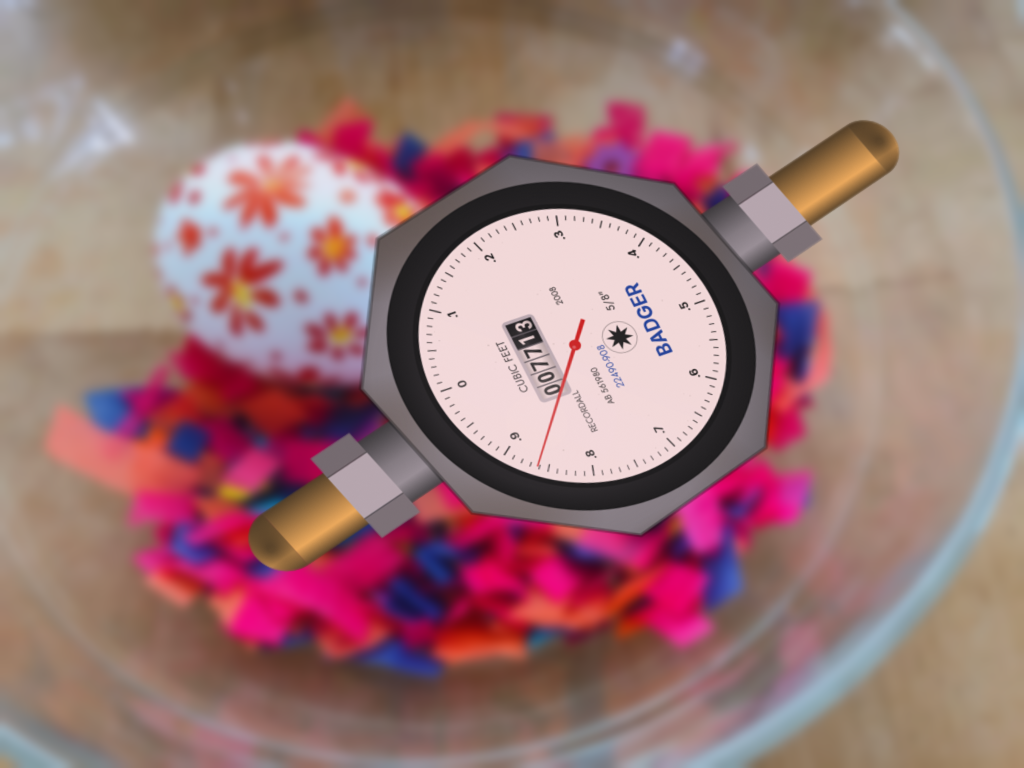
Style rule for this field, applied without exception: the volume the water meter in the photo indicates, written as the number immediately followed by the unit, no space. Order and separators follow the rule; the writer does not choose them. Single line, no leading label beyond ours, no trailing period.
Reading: 7712.86ft³
